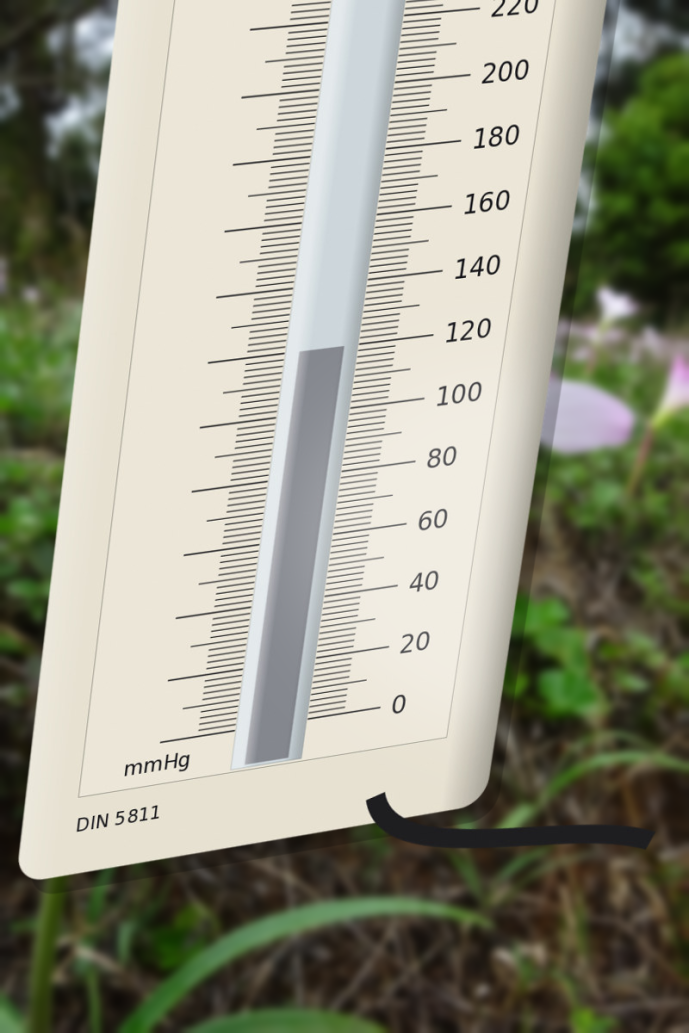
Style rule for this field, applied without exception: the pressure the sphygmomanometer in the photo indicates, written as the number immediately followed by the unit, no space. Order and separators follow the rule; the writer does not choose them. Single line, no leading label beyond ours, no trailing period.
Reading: 120mmHg
